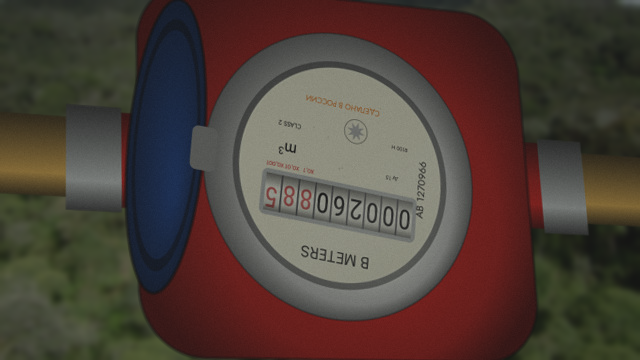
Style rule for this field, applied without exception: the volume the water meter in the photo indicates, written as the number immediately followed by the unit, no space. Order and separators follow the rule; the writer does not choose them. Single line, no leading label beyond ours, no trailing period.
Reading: 260.885m³
